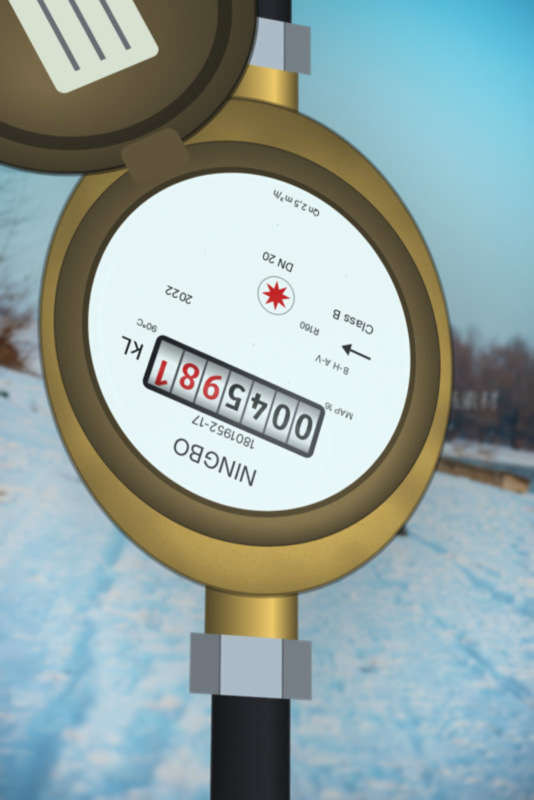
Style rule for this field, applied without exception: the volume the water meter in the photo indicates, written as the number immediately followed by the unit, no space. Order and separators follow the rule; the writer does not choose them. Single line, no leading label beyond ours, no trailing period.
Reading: 45.981kL
